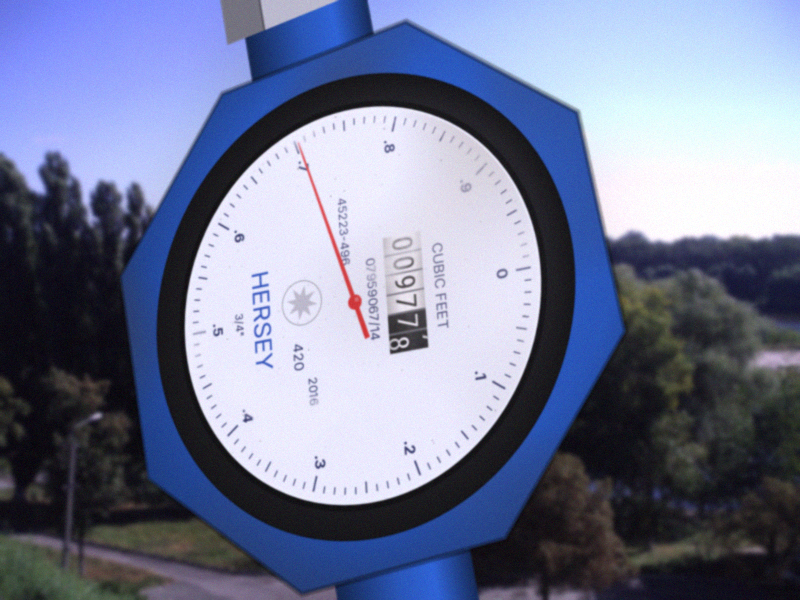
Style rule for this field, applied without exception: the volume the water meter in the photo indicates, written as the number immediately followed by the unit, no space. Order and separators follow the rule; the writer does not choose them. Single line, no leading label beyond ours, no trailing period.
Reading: 9777.70ft³
